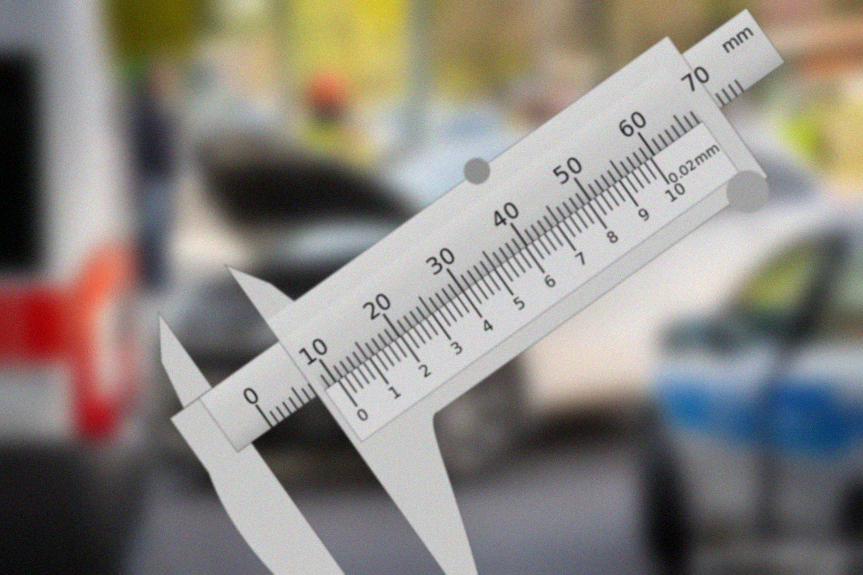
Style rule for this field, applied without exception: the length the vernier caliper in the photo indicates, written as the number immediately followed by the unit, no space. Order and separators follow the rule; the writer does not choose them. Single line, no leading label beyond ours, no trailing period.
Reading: 10.4mm
